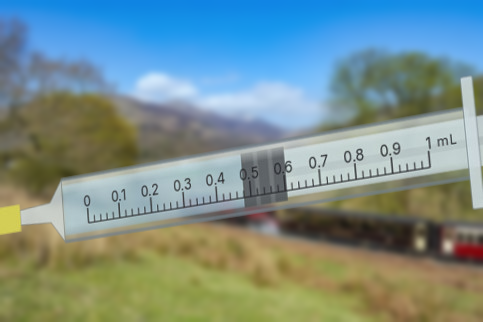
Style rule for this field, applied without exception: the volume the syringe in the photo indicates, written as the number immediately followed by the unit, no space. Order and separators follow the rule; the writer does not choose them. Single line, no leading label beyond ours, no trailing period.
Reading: 0.48mL
